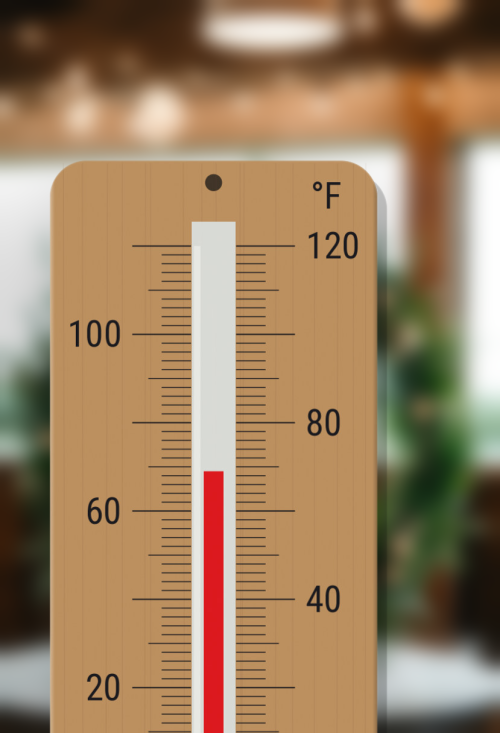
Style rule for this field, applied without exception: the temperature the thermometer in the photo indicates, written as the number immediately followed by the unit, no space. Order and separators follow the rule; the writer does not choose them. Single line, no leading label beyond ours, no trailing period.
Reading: 69°F
